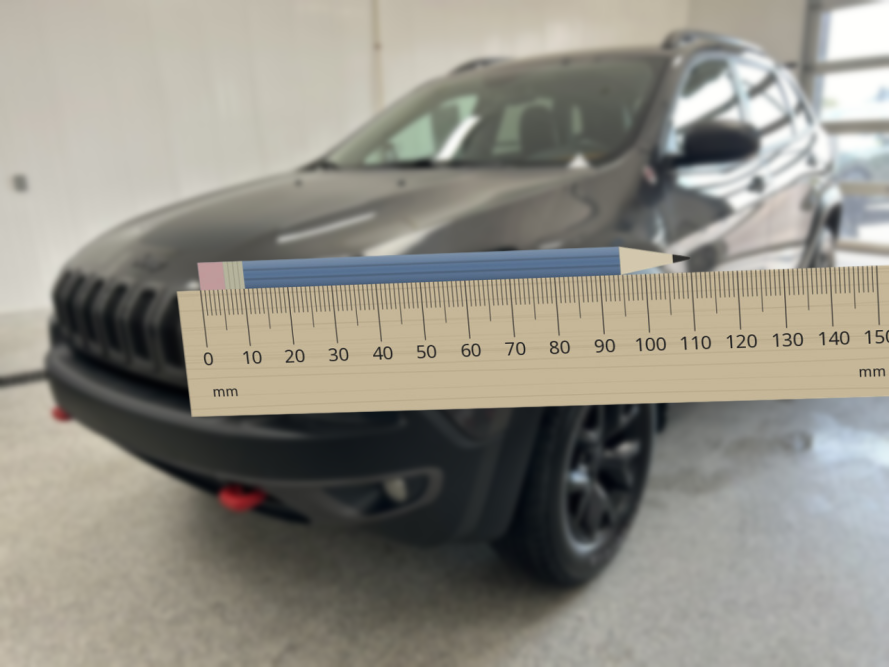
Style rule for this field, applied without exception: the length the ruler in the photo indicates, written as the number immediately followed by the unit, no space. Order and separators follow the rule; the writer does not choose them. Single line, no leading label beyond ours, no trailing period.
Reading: 110mm
